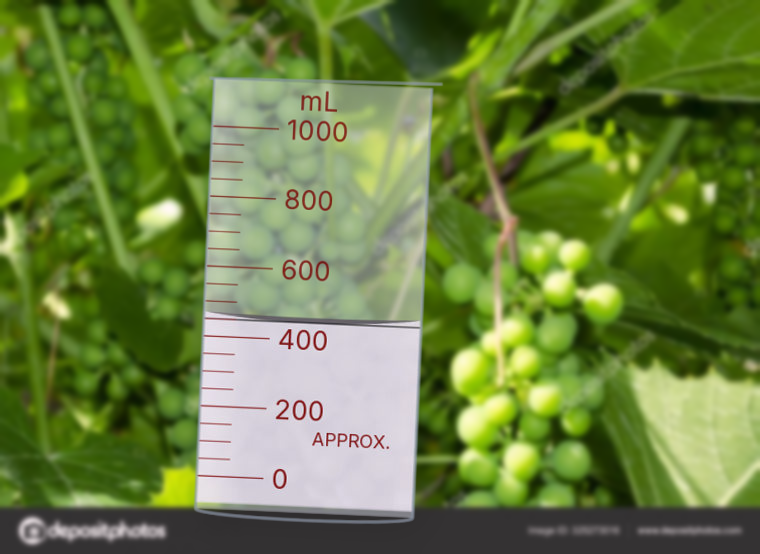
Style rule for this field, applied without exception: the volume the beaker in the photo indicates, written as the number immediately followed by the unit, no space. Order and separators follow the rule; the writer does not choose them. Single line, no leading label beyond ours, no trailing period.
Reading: 450mL
